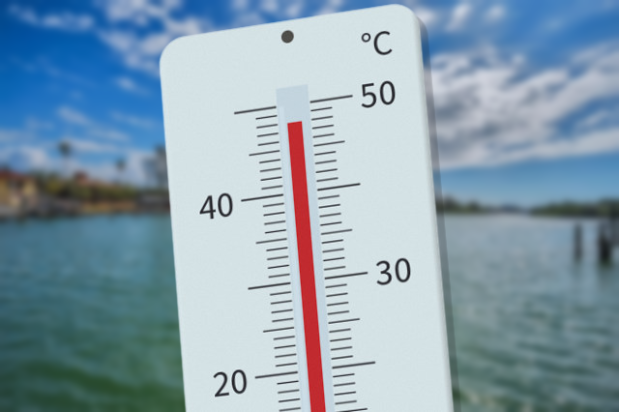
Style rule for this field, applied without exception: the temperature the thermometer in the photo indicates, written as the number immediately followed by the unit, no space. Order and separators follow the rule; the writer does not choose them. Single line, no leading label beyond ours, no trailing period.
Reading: 48°C
